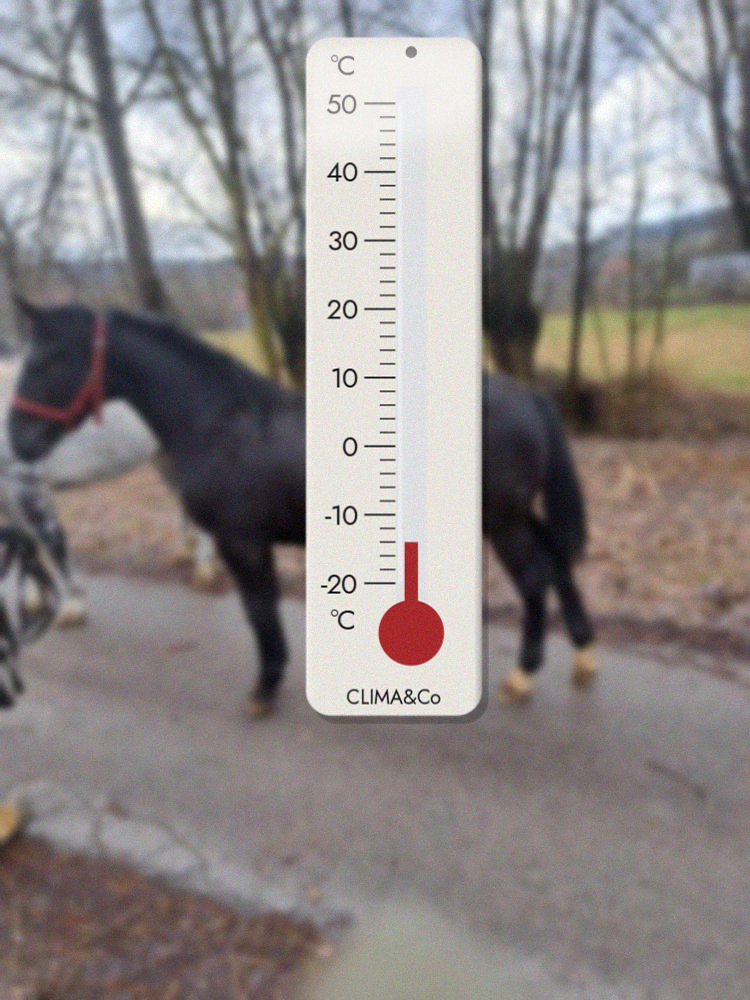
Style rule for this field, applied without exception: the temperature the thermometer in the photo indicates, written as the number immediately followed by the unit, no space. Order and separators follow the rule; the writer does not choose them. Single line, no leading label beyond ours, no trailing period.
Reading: -14°C
